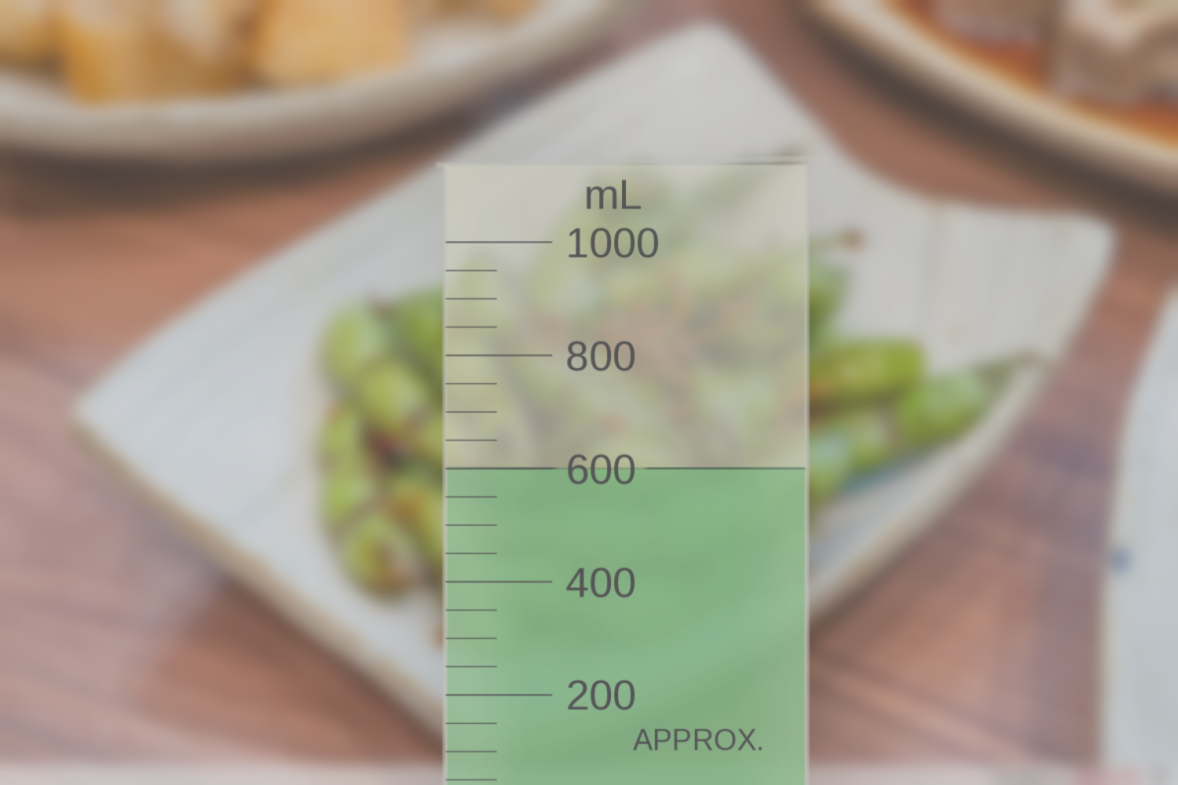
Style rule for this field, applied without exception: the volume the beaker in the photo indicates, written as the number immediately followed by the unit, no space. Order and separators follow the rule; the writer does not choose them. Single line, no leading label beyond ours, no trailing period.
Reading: 600mL
